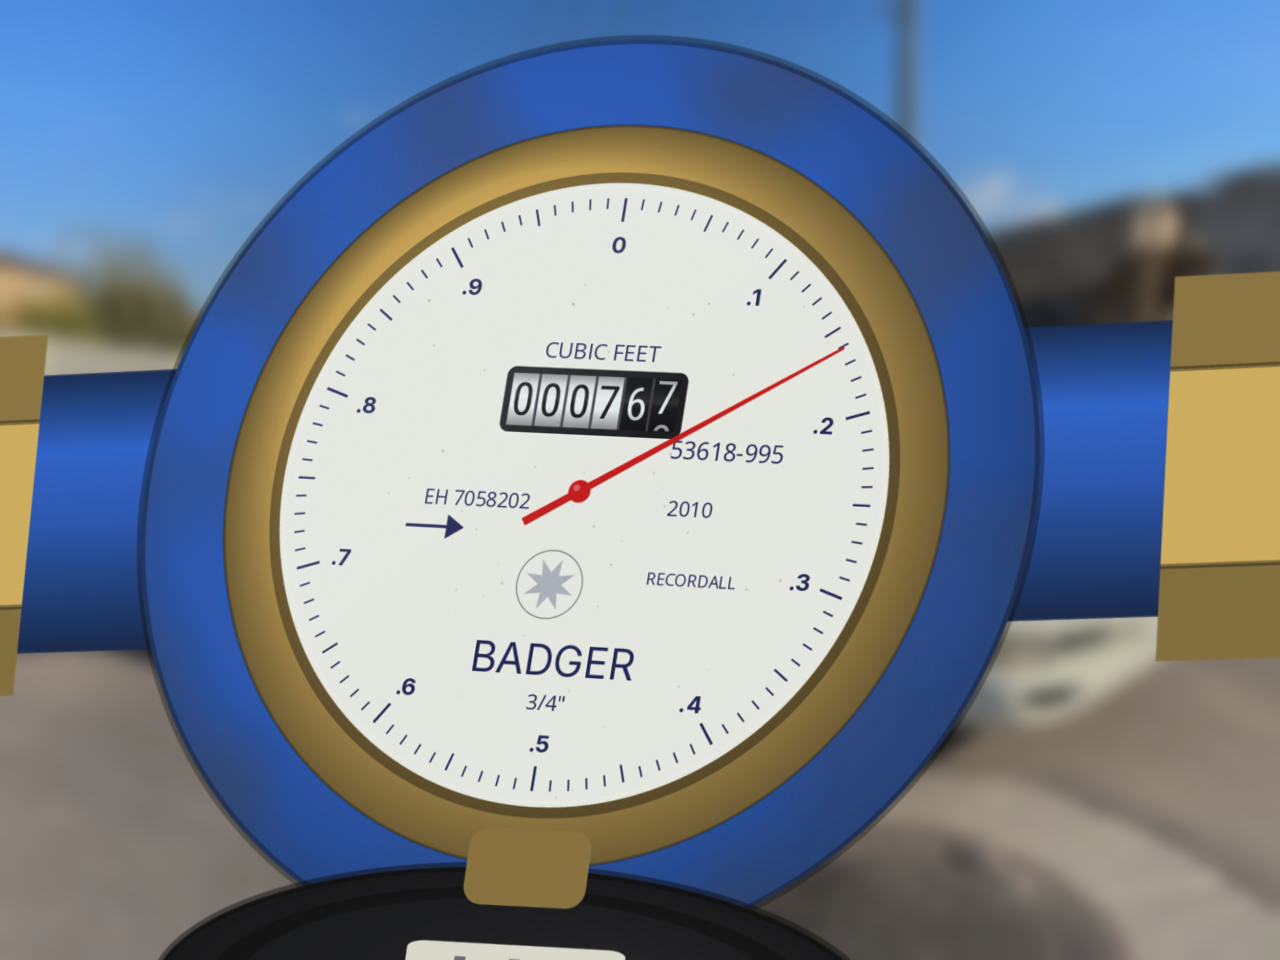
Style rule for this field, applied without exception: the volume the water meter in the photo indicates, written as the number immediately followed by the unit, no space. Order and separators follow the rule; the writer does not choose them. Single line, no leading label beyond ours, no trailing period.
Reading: 767.16ft³
